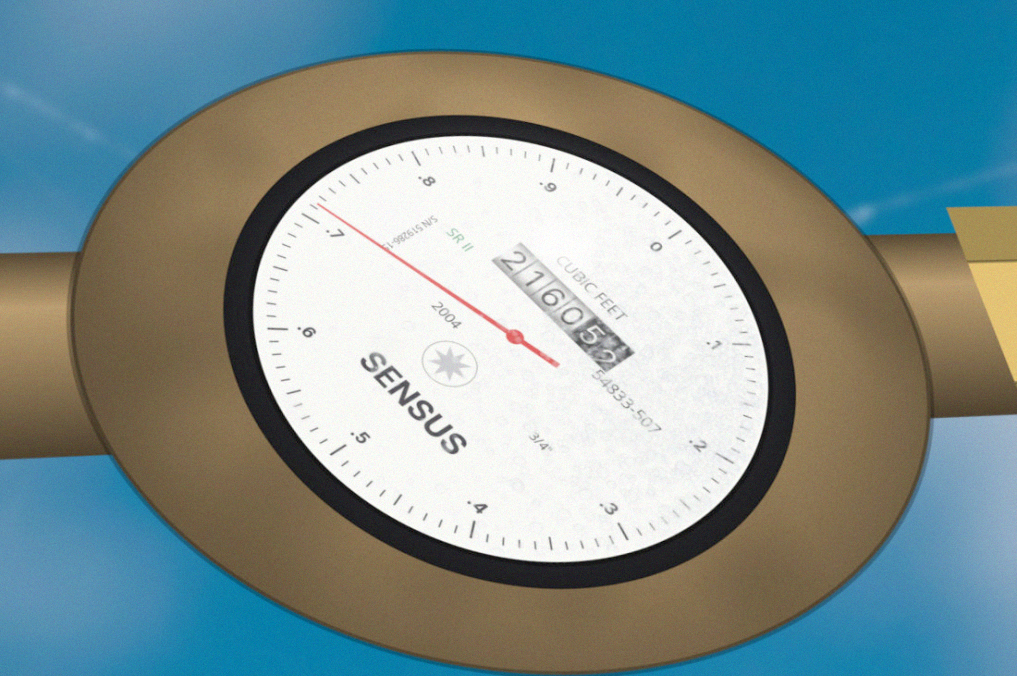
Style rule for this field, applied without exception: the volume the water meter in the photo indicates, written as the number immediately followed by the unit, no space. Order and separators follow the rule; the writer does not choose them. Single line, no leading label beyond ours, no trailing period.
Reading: 216051.71ft³
